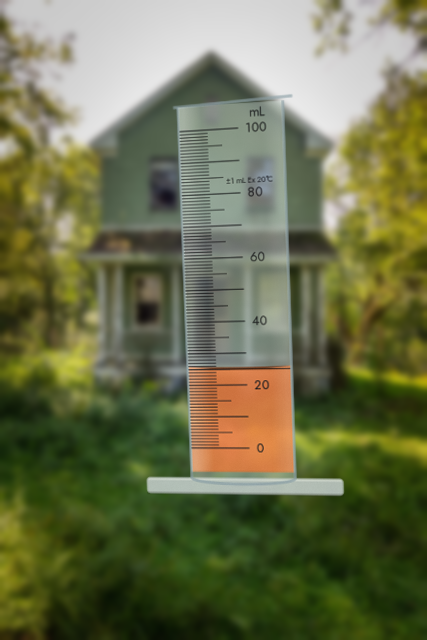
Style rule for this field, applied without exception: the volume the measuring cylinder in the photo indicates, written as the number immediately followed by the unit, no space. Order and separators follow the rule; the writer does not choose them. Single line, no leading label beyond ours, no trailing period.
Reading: 25mL
